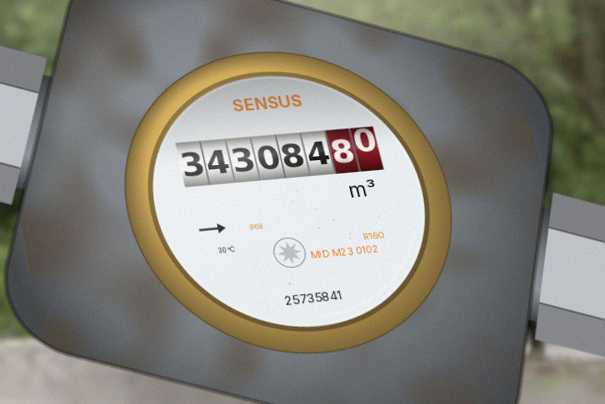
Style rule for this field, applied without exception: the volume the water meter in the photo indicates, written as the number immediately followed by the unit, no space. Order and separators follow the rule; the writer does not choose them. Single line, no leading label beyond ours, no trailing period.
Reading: 343084.80m³
